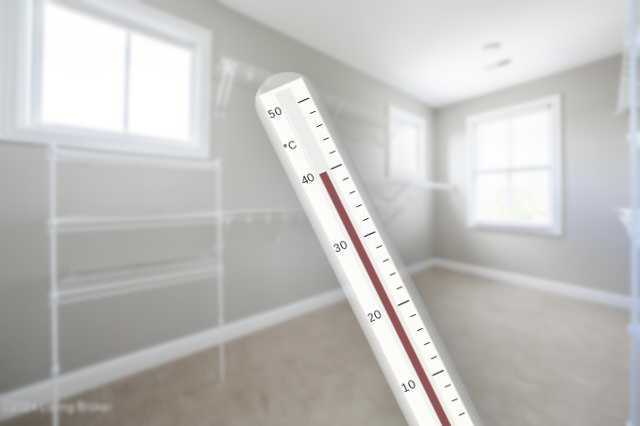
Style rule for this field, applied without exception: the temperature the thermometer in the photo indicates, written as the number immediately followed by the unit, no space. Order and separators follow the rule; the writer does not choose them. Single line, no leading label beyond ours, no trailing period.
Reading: 40°C
